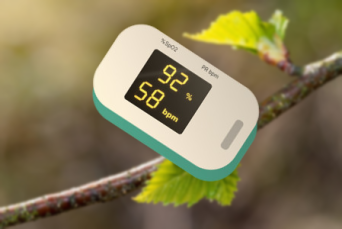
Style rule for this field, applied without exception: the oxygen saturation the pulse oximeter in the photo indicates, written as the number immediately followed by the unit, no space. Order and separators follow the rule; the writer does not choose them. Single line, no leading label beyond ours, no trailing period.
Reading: 92%
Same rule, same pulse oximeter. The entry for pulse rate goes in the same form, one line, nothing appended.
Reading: 58bpm
